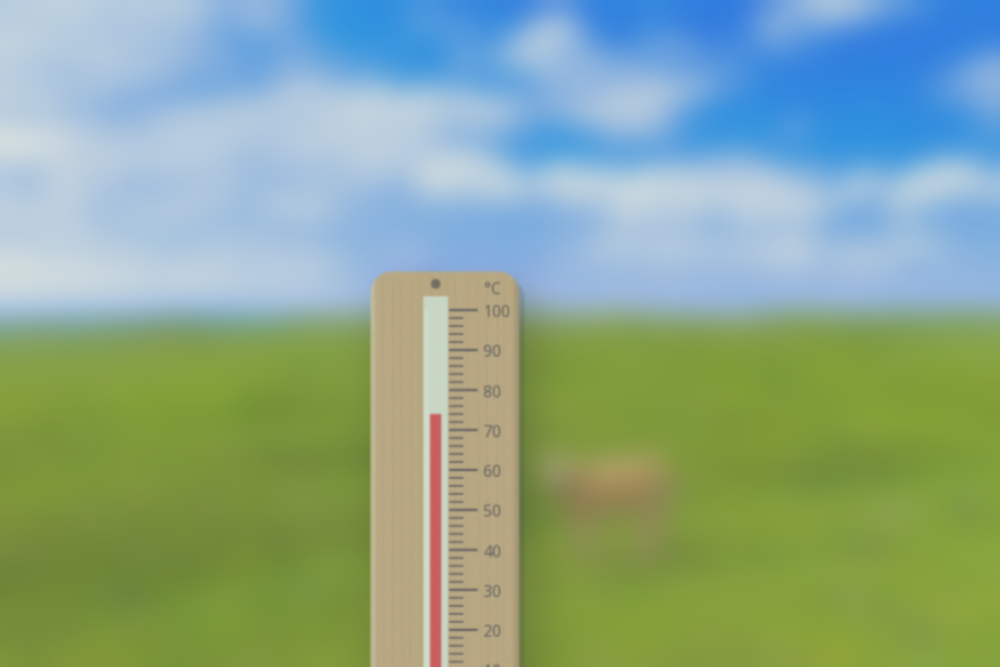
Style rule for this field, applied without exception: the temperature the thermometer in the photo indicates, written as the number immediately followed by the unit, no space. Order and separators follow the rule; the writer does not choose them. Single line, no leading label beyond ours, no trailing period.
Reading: 74°C
